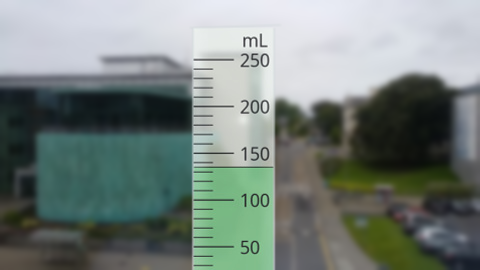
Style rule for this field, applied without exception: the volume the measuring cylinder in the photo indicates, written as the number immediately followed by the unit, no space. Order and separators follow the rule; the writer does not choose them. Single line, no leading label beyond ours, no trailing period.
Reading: 135mL
